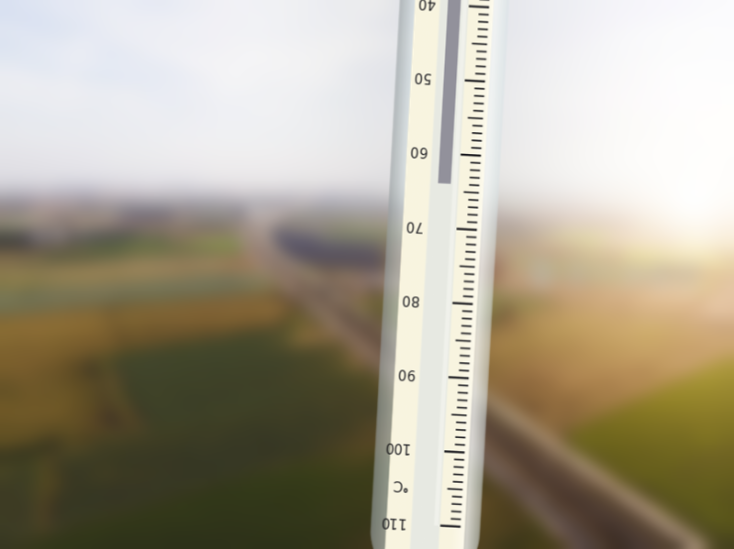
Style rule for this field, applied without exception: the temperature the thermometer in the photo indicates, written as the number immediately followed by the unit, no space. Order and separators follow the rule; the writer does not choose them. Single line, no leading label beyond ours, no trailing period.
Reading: 64°C
